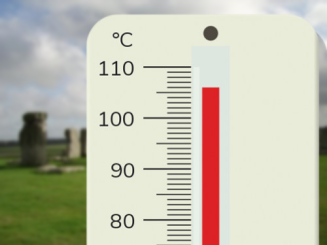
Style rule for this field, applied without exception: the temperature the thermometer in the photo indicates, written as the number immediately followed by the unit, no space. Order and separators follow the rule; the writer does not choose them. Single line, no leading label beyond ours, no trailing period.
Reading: 106°C
